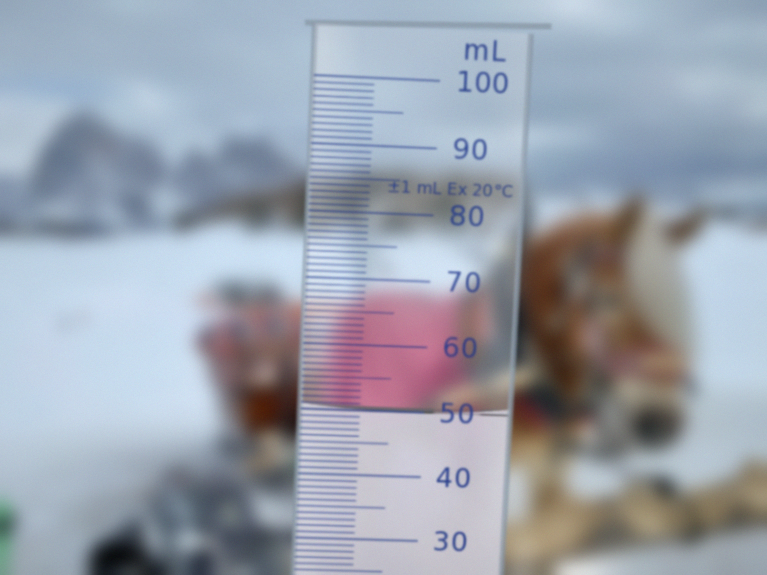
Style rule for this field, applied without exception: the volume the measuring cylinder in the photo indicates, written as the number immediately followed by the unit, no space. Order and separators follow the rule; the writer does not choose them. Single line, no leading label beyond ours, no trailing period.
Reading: 50mL
